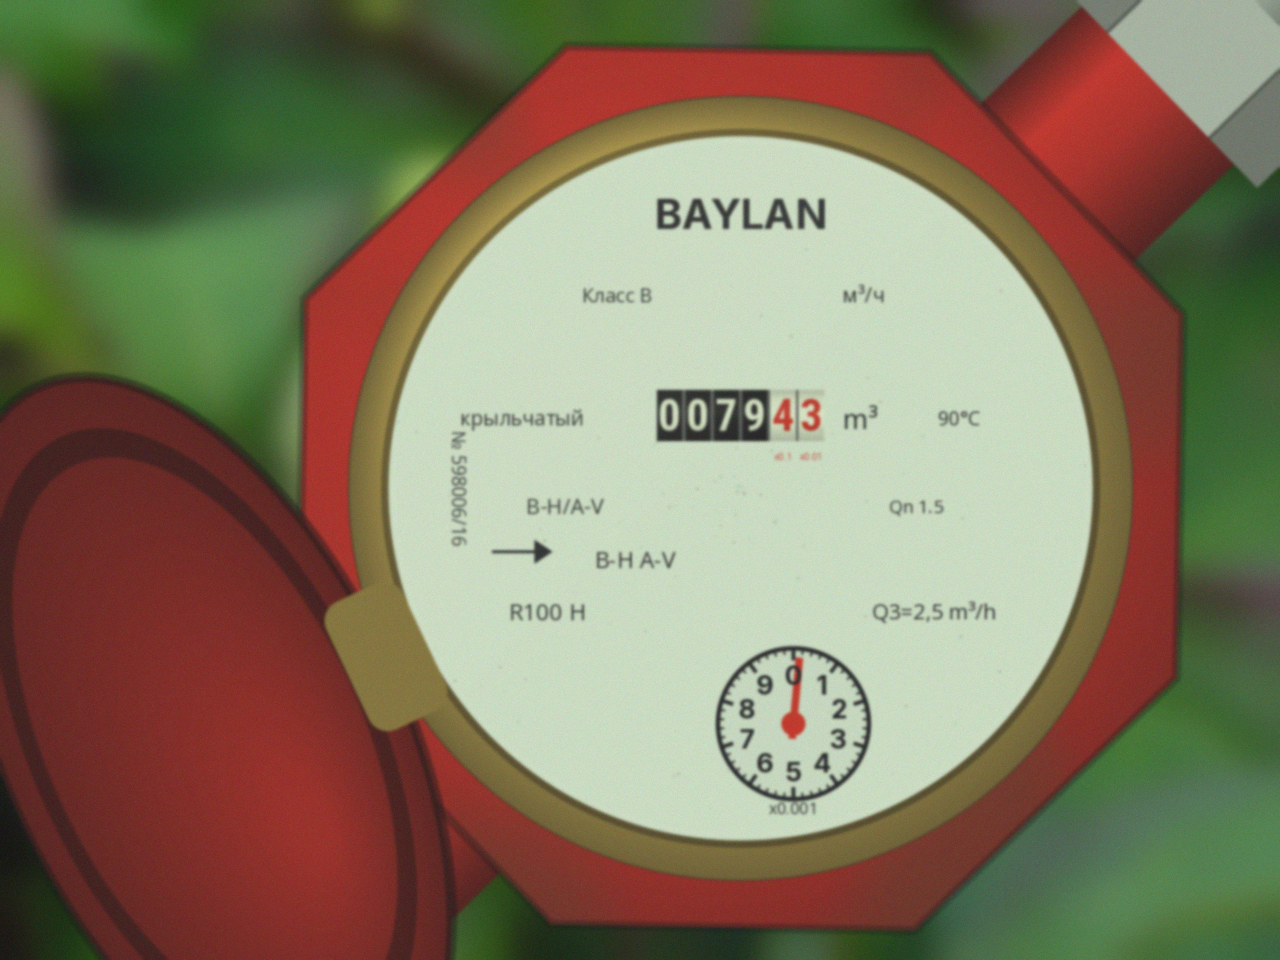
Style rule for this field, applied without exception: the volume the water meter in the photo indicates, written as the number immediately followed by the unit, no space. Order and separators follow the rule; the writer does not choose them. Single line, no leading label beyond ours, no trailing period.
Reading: 79.430m³
